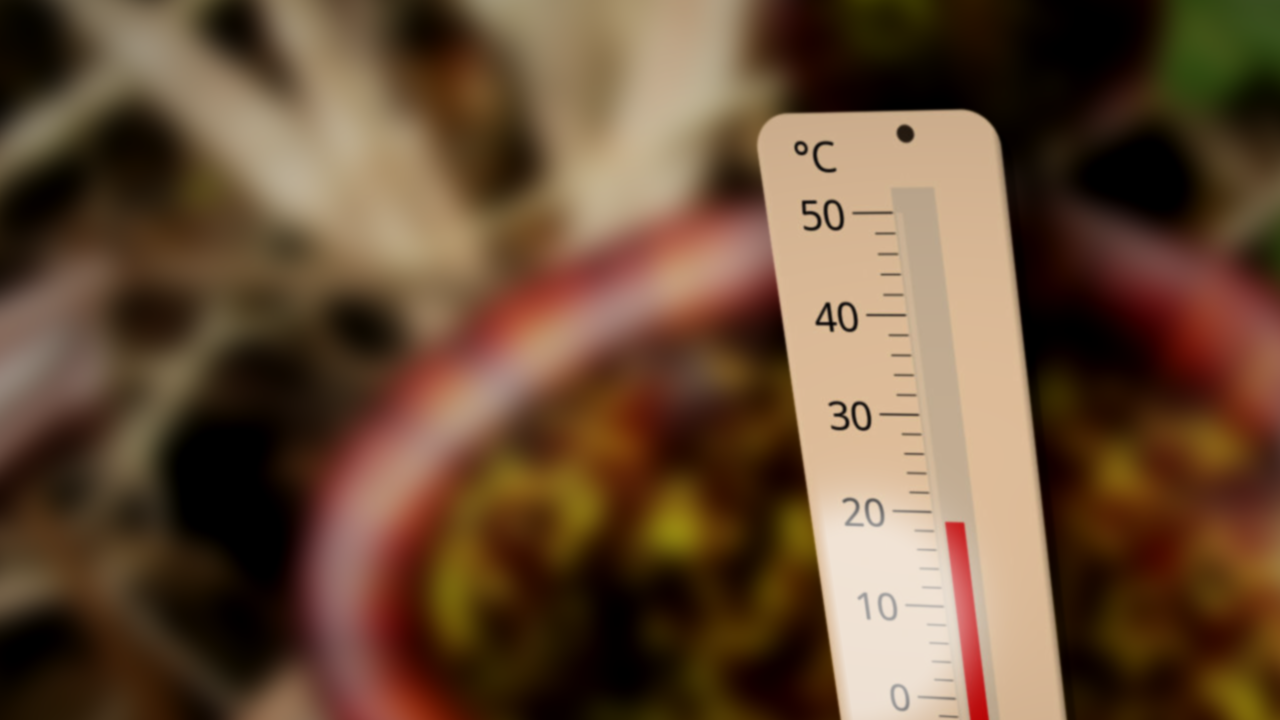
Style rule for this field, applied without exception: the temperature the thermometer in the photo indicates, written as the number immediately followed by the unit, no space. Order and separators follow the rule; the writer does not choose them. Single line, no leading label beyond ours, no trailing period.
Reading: 19°C
